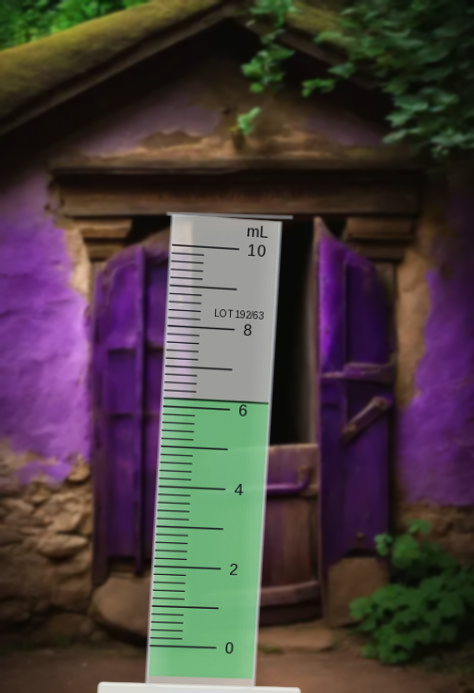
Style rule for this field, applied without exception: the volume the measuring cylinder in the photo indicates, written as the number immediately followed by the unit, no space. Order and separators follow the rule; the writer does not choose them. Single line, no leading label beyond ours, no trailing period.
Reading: 6.2mL
